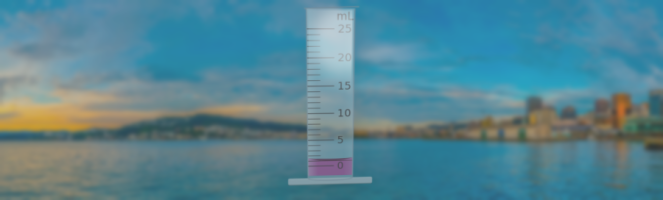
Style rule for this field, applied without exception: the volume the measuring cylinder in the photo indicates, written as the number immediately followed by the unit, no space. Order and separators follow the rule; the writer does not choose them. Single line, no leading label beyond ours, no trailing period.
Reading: 1mL
